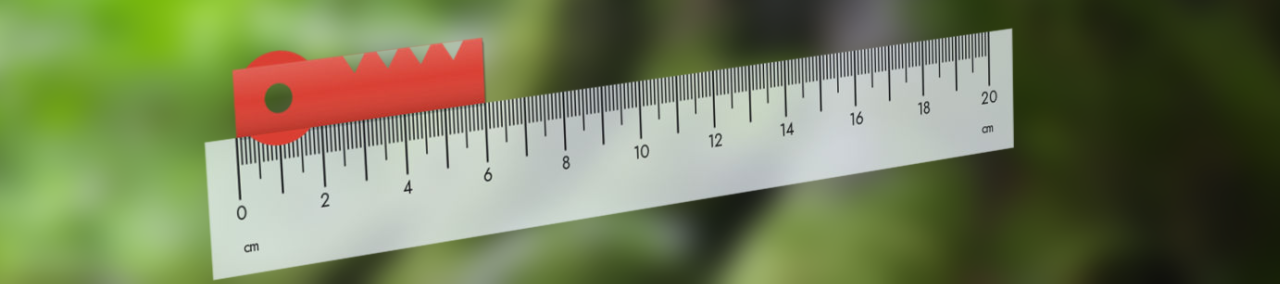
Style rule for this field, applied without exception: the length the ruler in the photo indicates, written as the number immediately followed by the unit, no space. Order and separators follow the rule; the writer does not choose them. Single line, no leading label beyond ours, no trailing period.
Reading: 6cm
